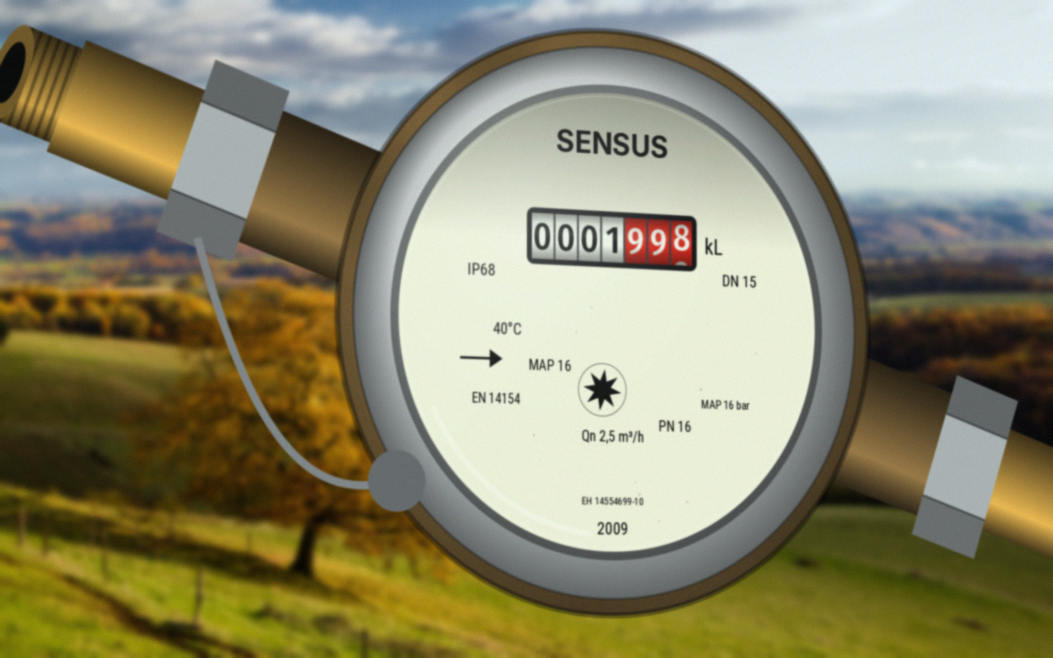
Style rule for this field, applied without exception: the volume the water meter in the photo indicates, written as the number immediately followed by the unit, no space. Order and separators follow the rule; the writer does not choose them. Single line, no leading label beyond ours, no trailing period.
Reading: 1.998kL
